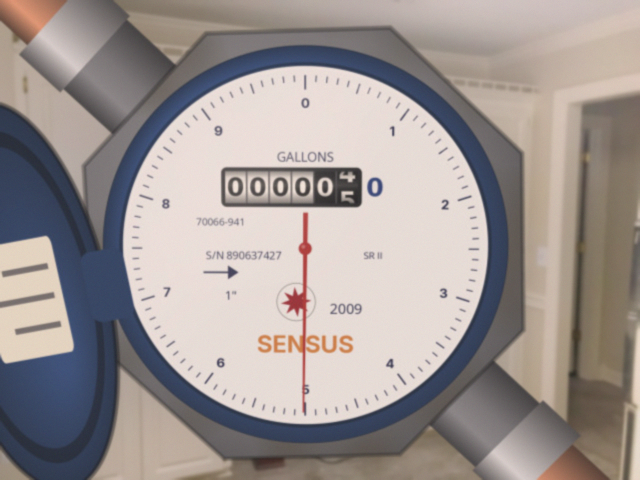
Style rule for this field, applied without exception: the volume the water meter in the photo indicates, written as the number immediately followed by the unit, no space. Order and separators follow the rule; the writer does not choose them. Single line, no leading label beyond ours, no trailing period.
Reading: 45.0gal
